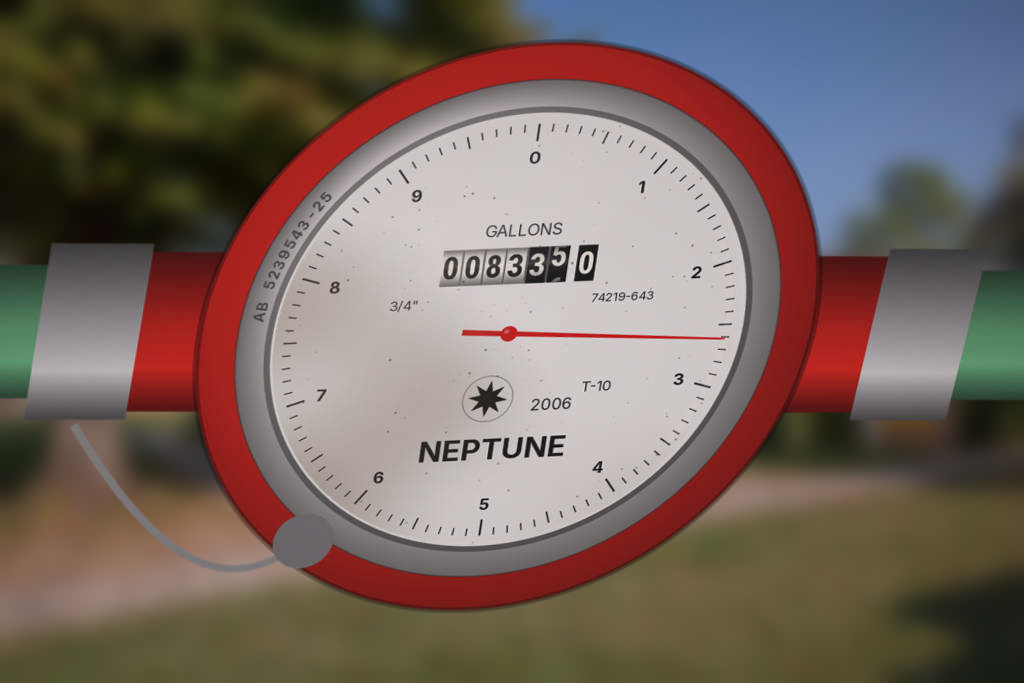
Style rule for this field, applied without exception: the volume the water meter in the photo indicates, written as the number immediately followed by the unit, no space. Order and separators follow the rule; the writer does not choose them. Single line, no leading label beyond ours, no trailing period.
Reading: 83352.6gal
